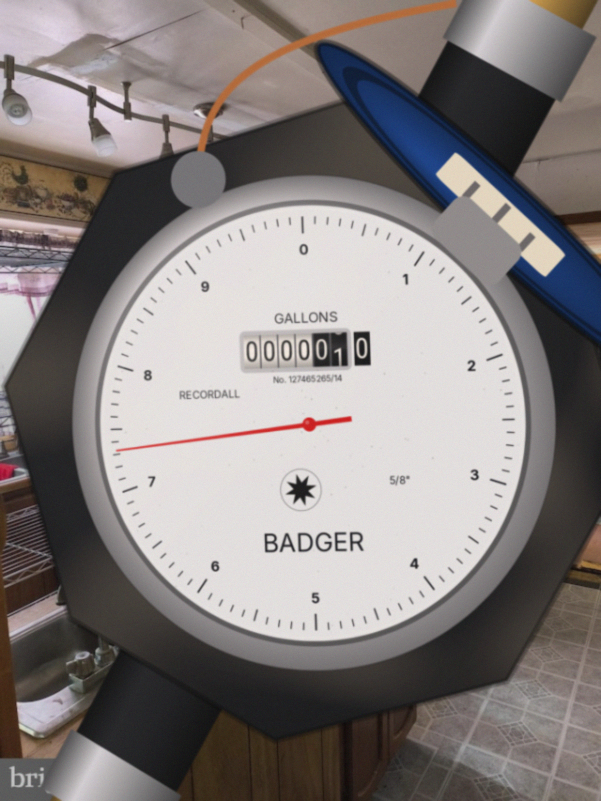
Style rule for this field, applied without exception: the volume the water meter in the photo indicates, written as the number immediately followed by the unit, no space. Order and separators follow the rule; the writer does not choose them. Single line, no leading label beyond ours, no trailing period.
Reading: 7.3gal
